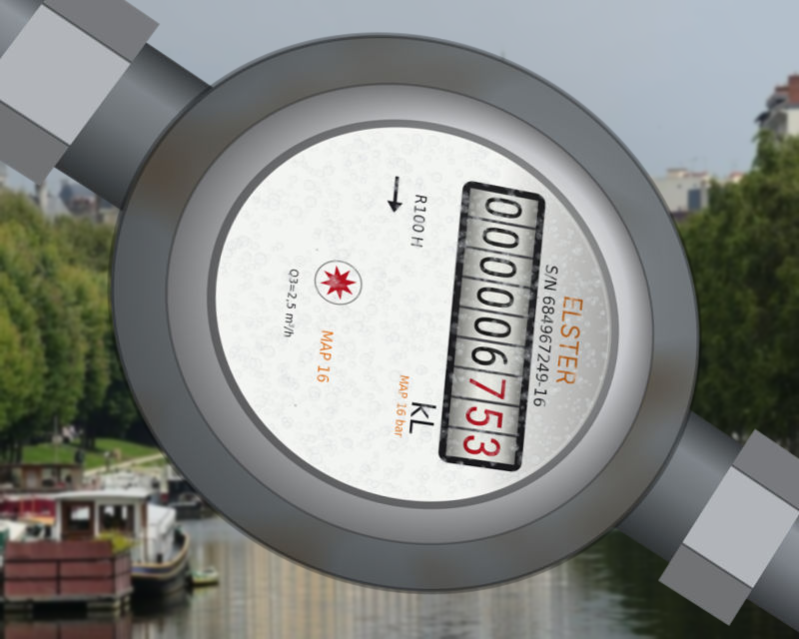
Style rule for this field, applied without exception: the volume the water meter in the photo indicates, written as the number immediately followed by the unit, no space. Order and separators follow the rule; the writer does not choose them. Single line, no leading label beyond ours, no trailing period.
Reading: 6.753kL
